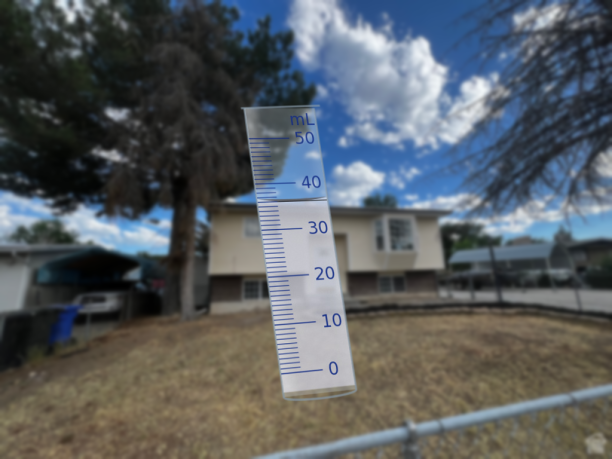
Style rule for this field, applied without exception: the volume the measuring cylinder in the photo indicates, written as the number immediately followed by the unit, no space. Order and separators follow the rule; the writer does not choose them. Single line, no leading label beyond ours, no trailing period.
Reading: 36mL
